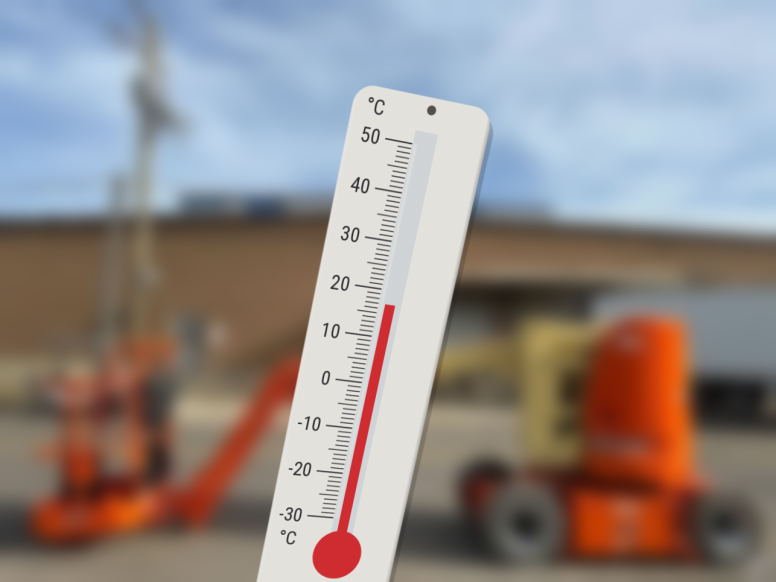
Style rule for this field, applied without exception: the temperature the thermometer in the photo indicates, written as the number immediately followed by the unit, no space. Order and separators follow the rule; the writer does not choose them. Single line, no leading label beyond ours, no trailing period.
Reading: 17°C
